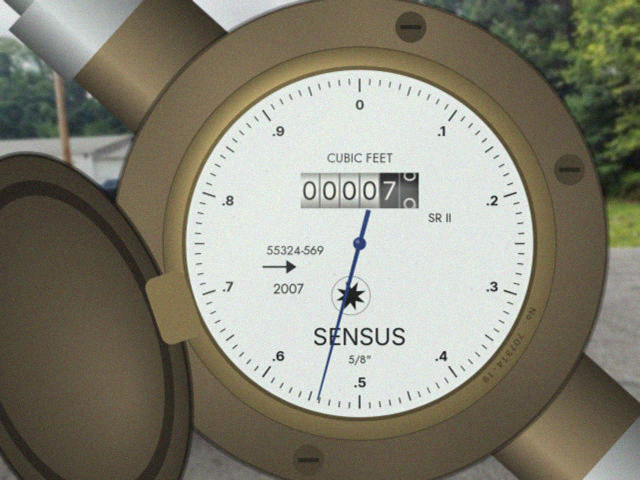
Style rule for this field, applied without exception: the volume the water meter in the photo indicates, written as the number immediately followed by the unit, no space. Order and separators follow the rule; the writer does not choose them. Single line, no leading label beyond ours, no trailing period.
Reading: 78.54ft³
